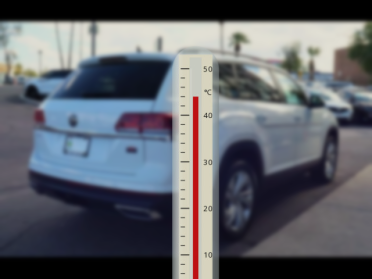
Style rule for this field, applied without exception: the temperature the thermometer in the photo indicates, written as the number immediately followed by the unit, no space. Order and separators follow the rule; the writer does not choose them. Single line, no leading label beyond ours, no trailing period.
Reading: 44°C
